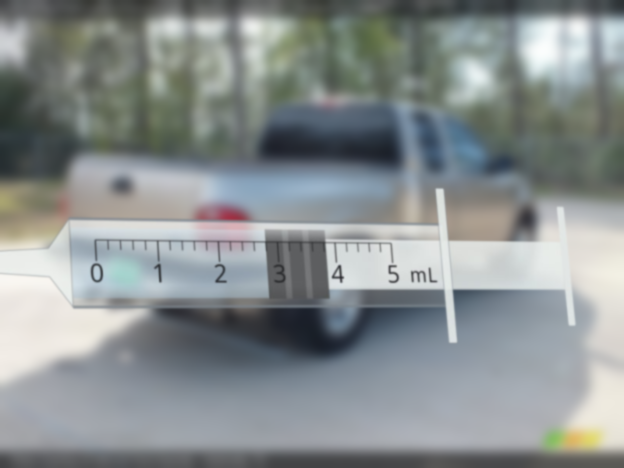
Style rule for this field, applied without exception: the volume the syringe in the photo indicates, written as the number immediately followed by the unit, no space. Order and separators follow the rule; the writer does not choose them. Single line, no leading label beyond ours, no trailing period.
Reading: 2.8mL
